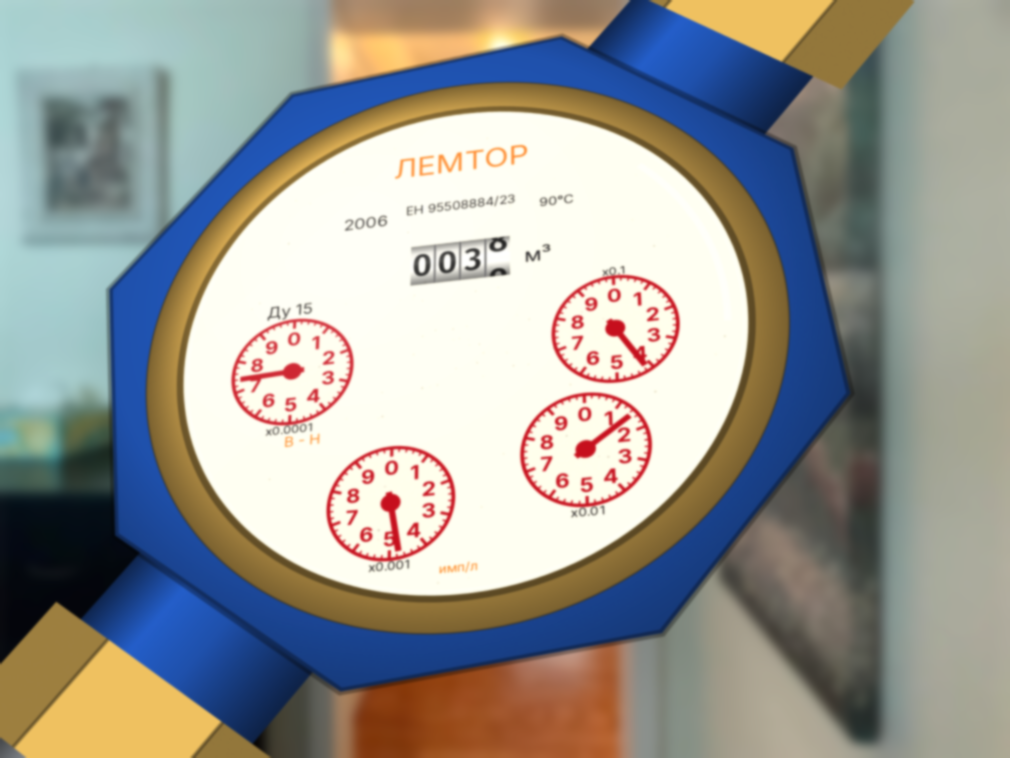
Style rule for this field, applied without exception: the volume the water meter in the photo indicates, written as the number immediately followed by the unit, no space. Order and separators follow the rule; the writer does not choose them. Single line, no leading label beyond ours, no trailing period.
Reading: 38.4147m³
